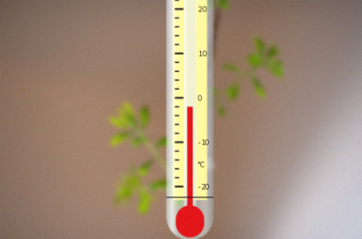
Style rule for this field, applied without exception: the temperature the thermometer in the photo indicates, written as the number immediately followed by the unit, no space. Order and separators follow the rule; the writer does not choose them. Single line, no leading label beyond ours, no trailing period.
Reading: -2°C
